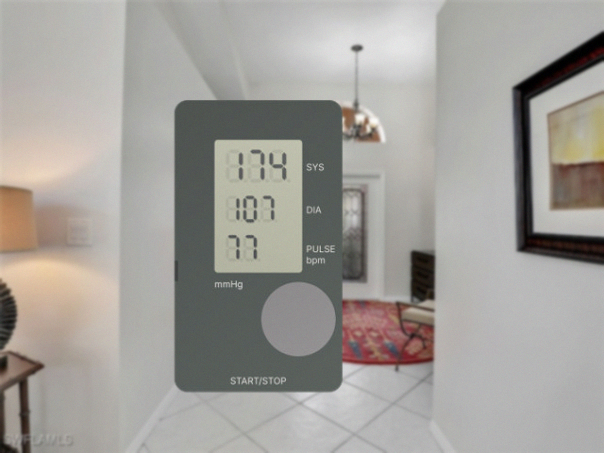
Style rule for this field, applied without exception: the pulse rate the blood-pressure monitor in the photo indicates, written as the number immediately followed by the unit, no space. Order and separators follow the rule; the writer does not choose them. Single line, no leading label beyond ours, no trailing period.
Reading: 77bpm
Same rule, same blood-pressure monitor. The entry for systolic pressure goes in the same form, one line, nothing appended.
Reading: 174mmHg
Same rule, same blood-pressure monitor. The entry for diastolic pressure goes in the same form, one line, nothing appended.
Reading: 107mmHg
